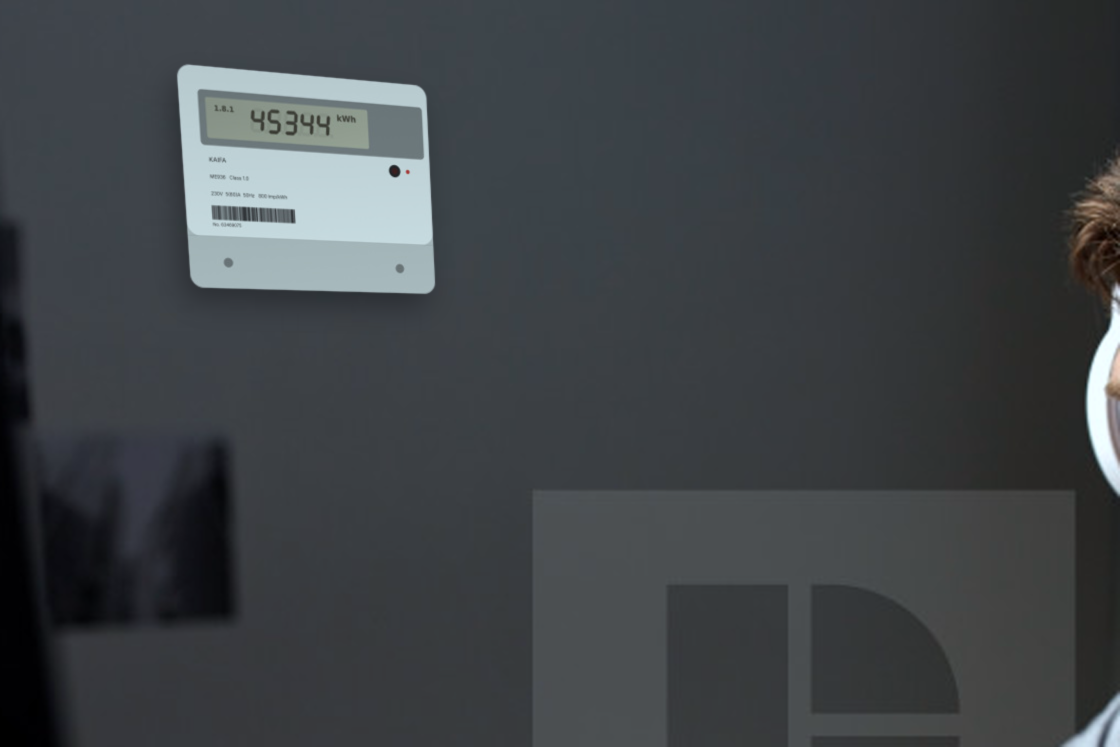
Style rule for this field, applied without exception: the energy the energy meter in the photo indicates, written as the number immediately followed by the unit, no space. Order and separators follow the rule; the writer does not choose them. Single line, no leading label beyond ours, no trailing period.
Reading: 45344kWh
